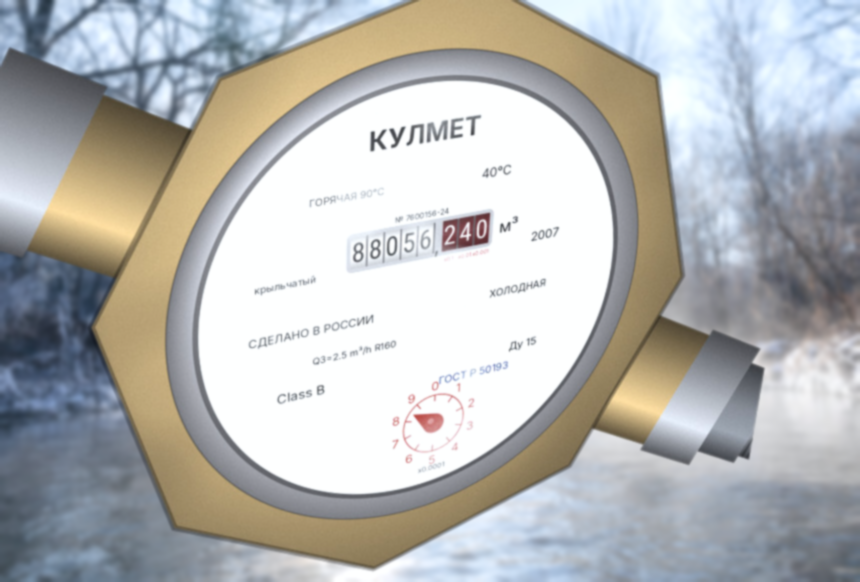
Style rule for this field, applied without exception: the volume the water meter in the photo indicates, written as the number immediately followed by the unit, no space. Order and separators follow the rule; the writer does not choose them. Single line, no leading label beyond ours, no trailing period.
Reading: 88056.2408m³
